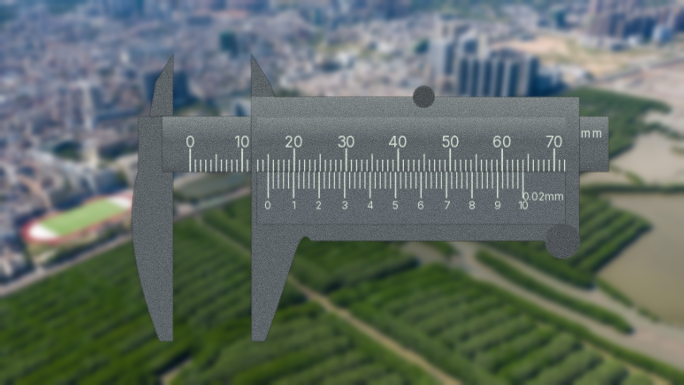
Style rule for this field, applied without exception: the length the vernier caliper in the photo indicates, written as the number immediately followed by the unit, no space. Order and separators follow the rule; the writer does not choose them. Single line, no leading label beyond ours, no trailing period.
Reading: 15.0mm
